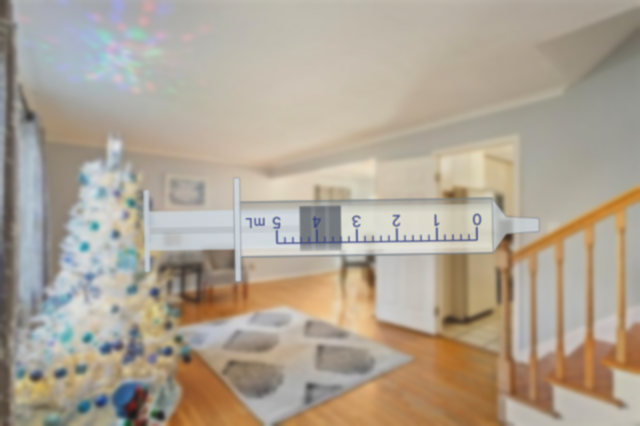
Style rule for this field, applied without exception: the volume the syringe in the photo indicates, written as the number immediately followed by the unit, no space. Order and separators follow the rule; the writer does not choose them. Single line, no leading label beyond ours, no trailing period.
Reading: 3.4mL
